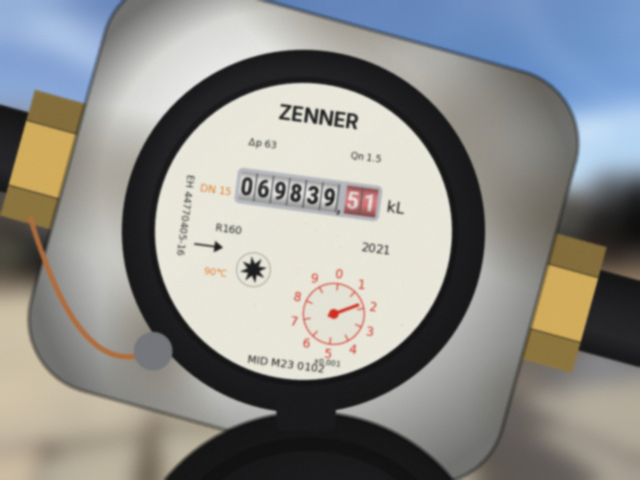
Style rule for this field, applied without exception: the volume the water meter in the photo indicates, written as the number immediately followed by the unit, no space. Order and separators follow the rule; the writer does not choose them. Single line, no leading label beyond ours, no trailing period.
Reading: 69839.511kL
